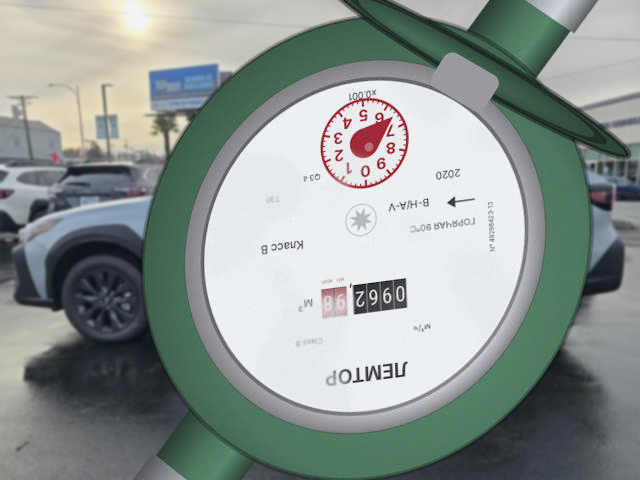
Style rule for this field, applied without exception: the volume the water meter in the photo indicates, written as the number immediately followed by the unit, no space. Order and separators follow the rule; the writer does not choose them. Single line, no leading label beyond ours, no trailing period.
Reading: 962.986m³
